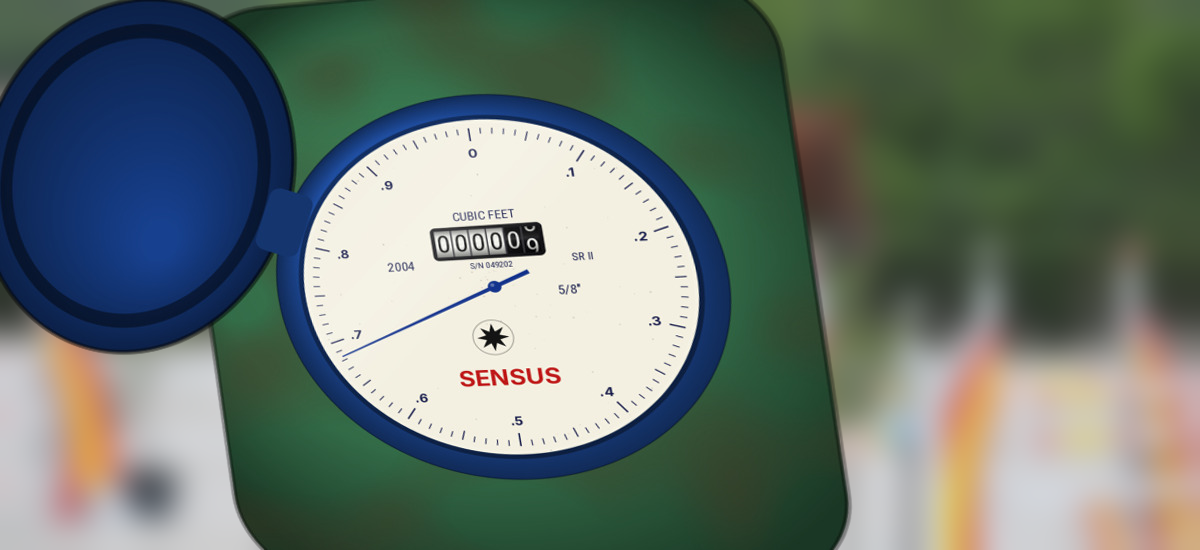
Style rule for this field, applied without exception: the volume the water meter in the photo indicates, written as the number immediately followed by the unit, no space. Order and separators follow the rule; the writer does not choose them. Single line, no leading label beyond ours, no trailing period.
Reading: 8.68ft³
